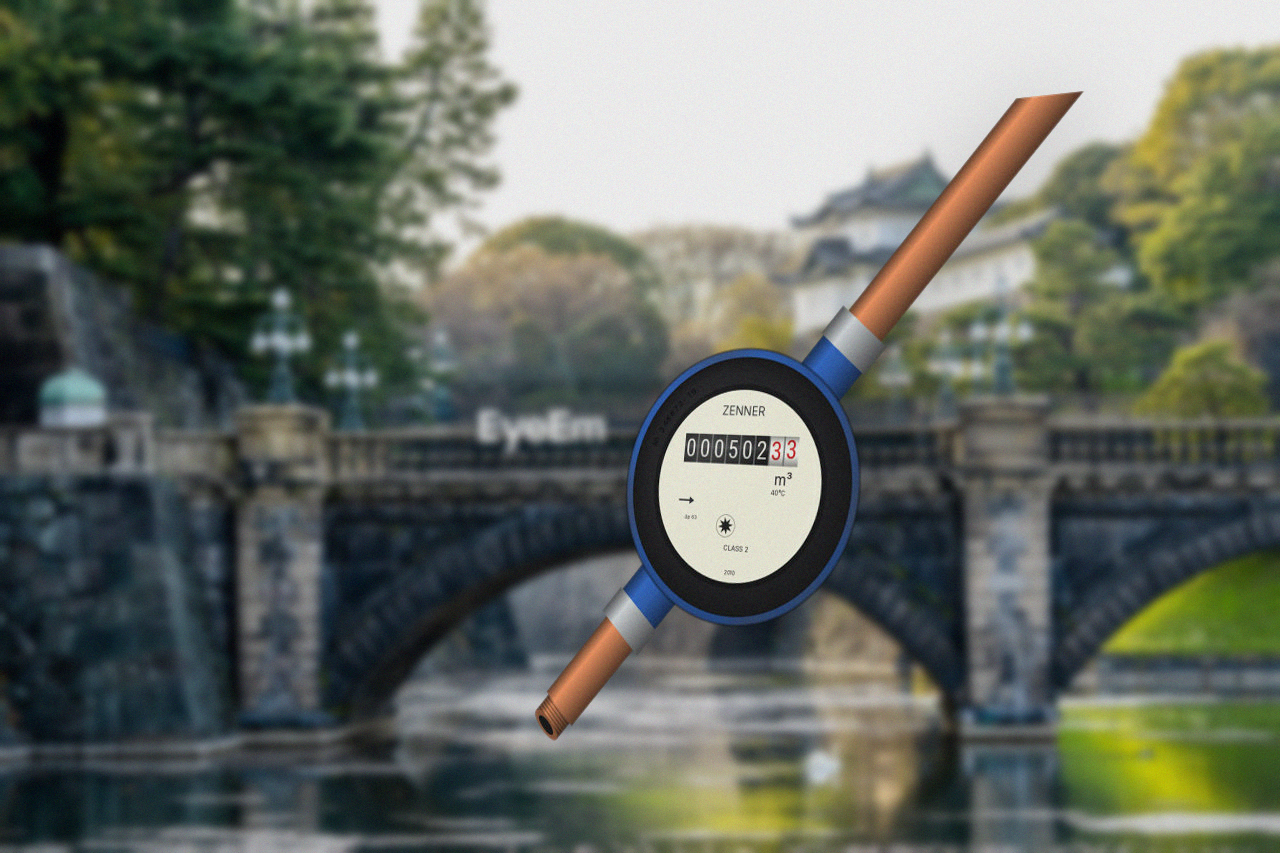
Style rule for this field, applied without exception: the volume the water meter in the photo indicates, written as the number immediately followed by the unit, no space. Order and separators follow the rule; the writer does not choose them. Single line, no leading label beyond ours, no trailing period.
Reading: 502.33m³
